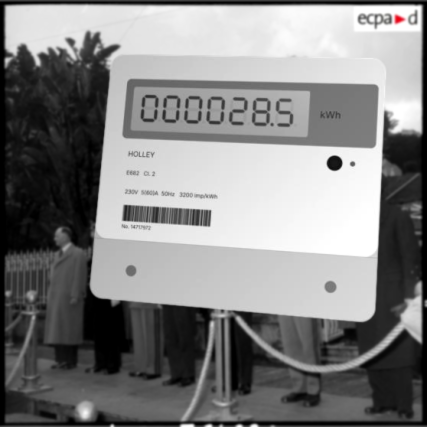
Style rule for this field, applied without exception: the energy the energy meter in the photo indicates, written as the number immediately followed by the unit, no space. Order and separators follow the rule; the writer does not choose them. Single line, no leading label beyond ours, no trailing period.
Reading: 28.5kWh
